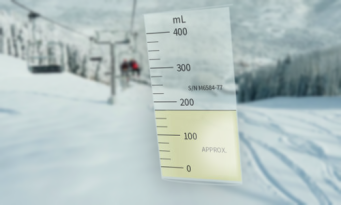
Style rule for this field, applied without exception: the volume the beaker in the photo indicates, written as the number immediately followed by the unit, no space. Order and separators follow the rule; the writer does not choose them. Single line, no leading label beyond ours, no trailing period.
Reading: 175mL
